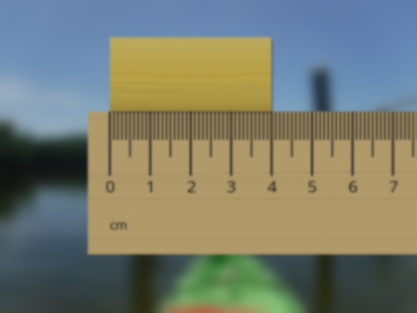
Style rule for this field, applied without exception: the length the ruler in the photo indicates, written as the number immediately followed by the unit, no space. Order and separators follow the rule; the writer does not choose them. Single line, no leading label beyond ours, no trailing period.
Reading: 4cm
